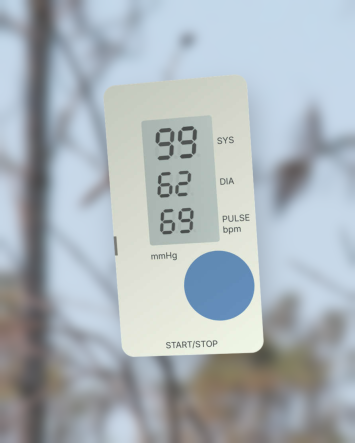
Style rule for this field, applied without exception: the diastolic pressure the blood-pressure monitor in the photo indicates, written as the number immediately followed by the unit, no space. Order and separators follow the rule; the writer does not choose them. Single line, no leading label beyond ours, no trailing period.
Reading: 62mmHg
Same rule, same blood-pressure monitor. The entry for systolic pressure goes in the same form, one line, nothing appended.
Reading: 99mmHg
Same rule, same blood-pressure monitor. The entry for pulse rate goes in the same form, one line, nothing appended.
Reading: 69bpm
